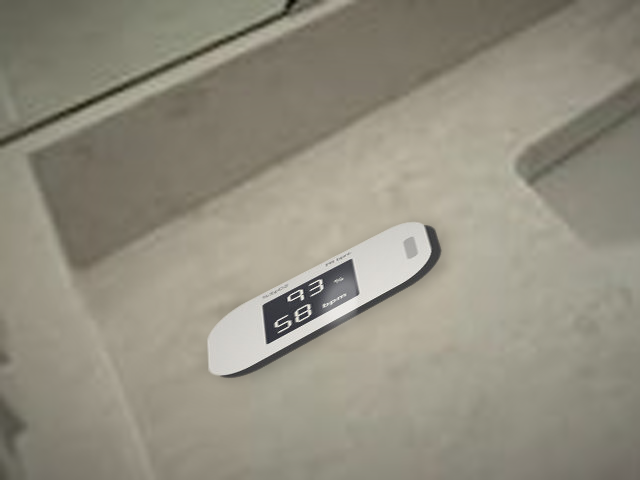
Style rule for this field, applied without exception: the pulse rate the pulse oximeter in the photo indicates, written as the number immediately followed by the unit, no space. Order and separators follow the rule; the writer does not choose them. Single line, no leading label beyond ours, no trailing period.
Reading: 58bpm
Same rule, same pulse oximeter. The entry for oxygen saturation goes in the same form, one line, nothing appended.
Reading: 93%
